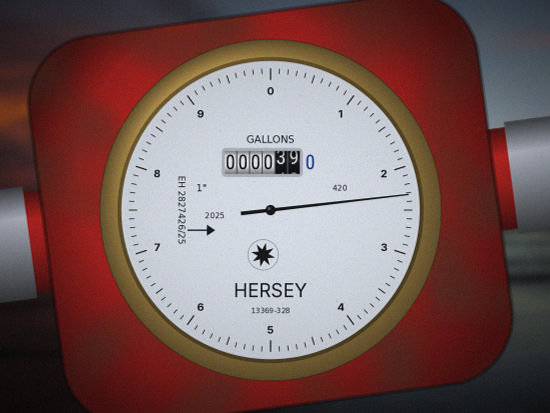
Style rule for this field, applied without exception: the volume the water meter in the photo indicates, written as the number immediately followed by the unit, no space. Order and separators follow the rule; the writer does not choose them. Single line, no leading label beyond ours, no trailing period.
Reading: 392.3gal
